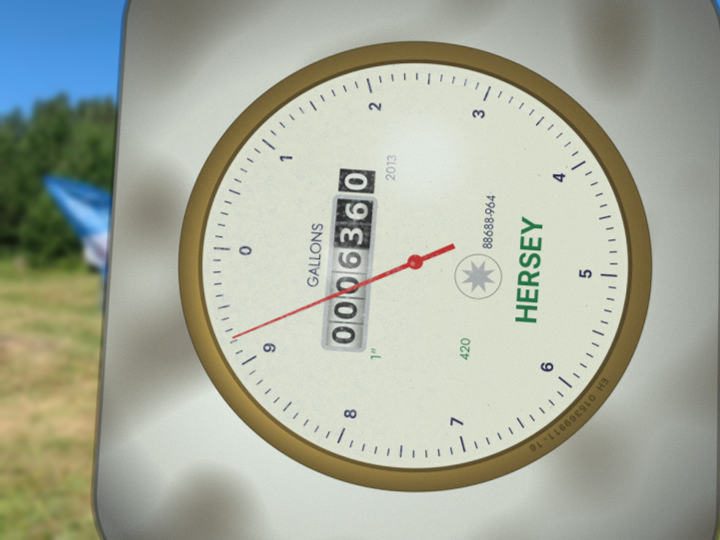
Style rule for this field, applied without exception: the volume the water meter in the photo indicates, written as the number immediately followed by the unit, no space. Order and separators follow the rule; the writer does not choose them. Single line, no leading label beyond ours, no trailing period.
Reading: 6359.2gal
